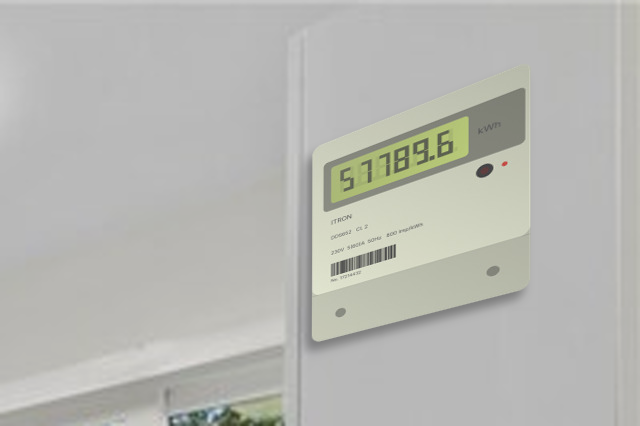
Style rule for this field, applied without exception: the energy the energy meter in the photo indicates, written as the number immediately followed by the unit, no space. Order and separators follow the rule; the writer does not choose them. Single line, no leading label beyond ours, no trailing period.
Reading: 57789.6kWh
